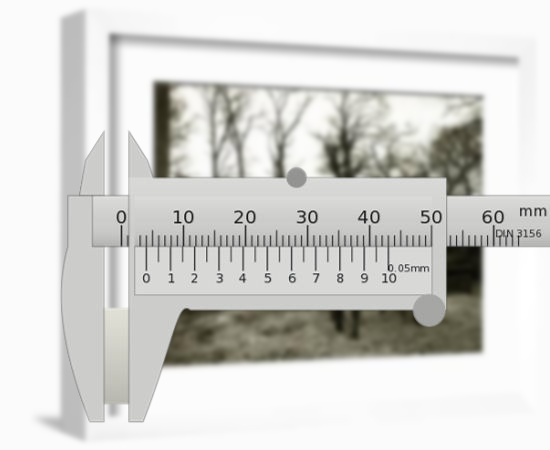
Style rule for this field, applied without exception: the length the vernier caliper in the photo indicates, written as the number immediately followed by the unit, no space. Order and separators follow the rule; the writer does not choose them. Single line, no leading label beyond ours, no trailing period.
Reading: 4.0mm
